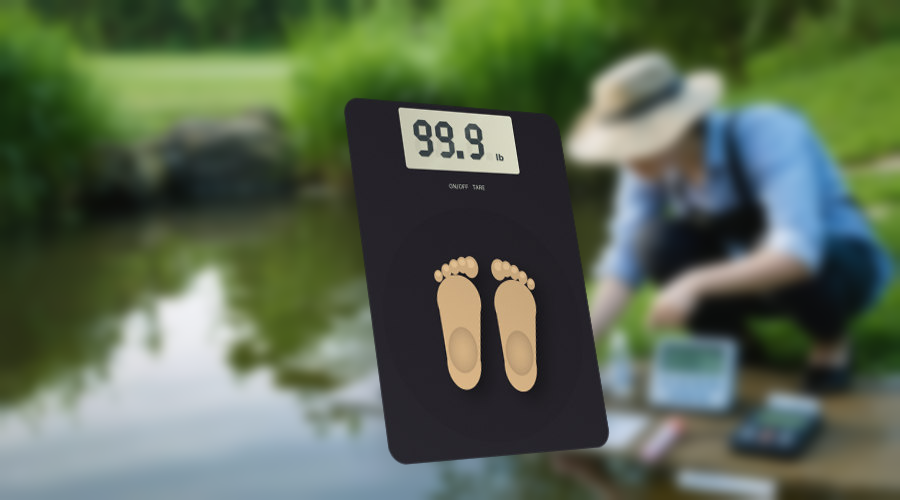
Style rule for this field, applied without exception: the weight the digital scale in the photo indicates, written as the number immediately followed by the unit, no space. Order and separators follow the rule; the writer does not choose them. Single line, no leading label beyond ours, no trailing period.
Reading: 99.9lb
